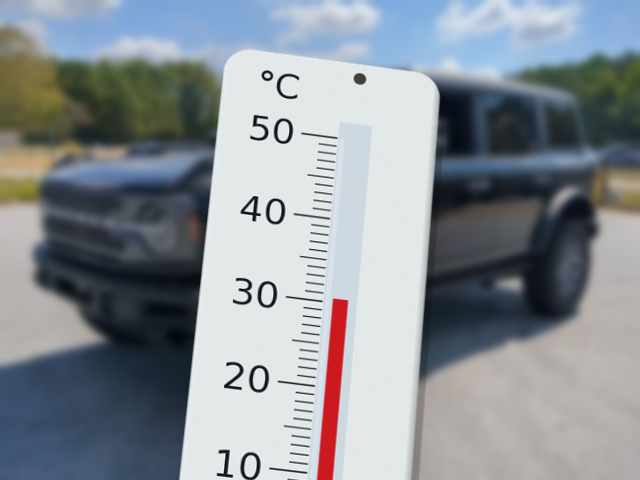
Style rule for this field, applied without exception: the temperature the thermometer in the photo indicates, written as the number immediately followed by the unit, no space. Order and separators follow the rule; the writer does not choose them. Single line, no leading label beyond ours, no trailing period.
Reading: 30.5°C
